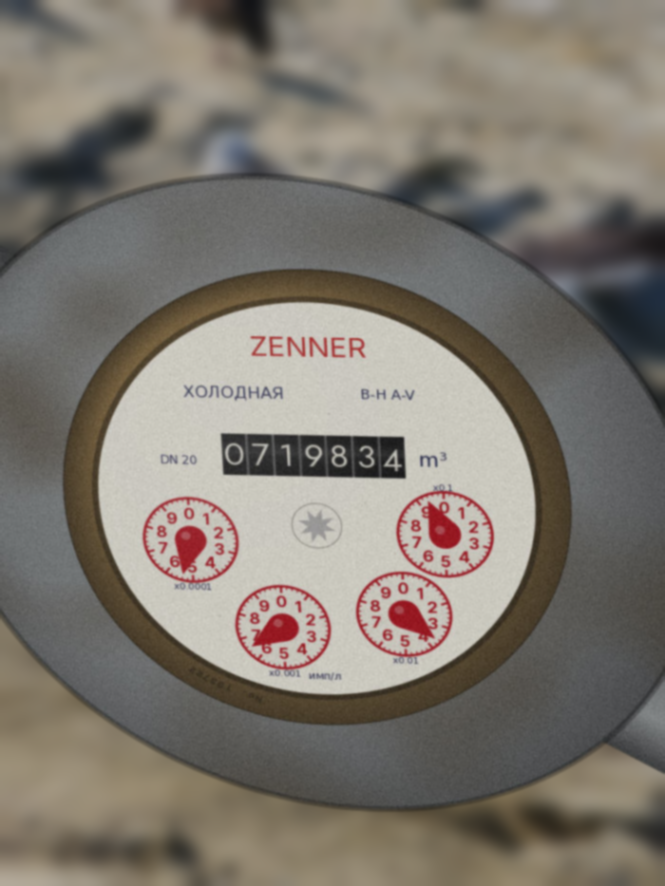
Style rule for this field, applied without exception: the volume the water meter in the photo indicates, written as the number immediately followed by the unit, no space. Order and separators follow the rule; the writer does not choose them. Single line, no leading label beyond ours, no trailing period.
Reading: 719833.9365m³
